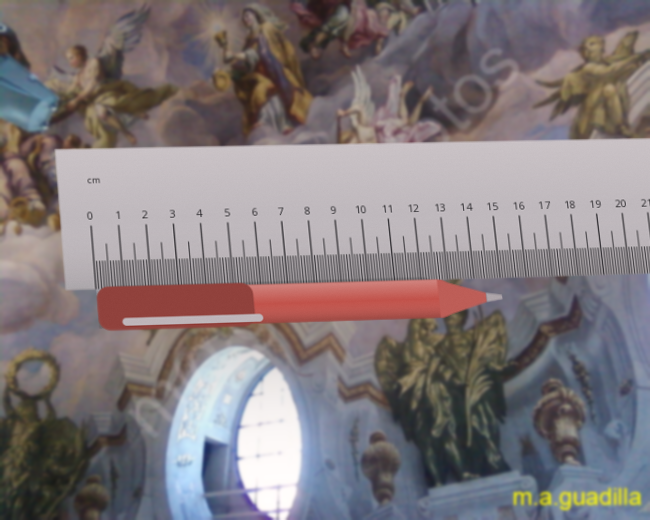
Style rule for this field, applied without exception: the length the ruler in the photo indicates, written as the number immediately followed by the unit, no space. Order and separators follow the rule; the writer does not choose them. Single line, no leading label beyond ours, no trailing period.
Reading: 15cm
